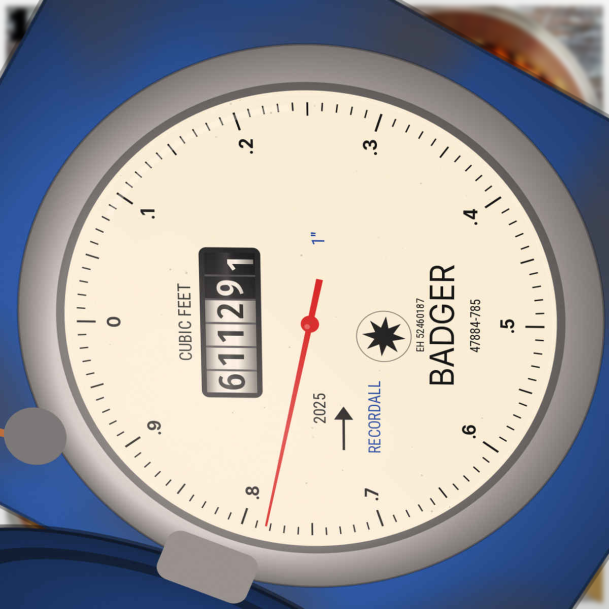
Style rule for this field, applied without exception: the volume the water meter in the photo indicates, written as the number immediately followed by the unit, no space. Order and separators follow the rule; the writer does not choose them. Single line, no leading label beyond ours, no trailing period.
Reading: 611290.78ft³
